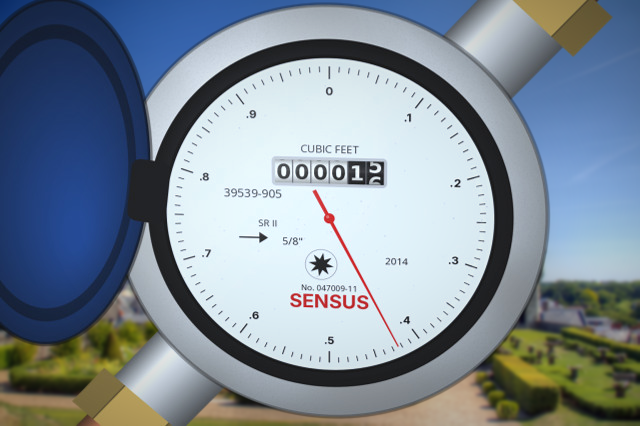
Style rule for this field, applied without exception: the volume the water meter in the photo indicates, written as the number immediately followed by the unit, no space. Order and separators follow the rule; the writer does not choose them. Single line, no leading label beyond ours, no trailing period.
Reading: 15.42ft³
